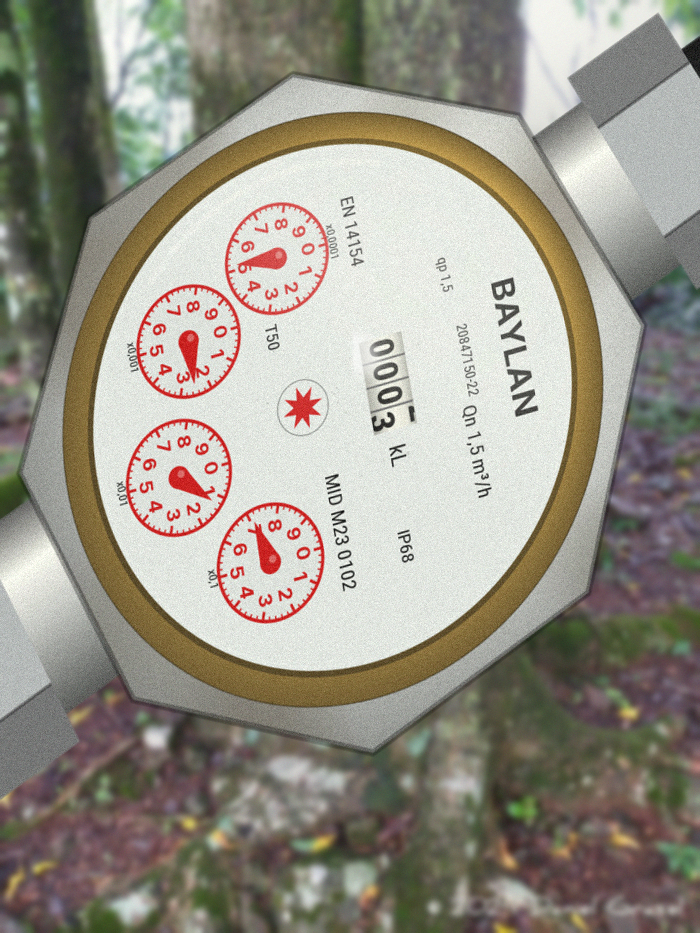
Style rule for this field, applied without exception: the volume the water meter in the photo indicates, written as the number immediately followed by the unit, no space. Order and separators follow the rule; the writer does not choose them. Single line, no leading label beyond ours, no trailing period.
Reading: 2.7125kL
